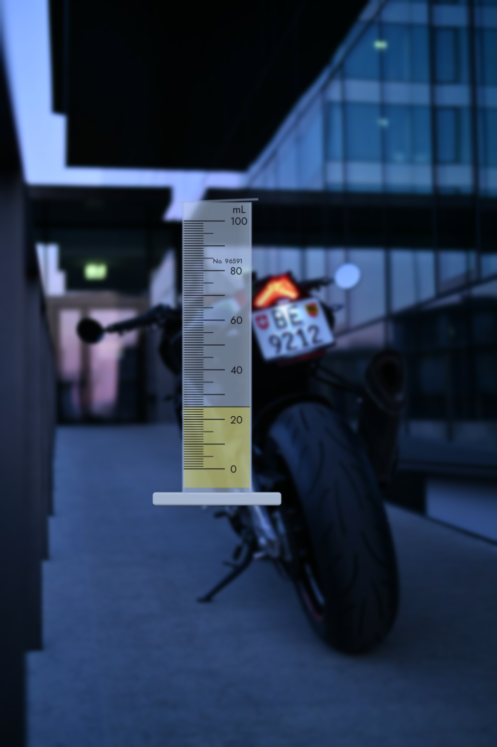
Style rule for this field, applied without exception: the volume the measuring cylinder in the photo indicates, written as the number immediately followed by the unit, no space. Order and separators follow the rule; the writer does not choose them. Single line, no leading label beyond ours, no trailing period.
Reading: 25mL
